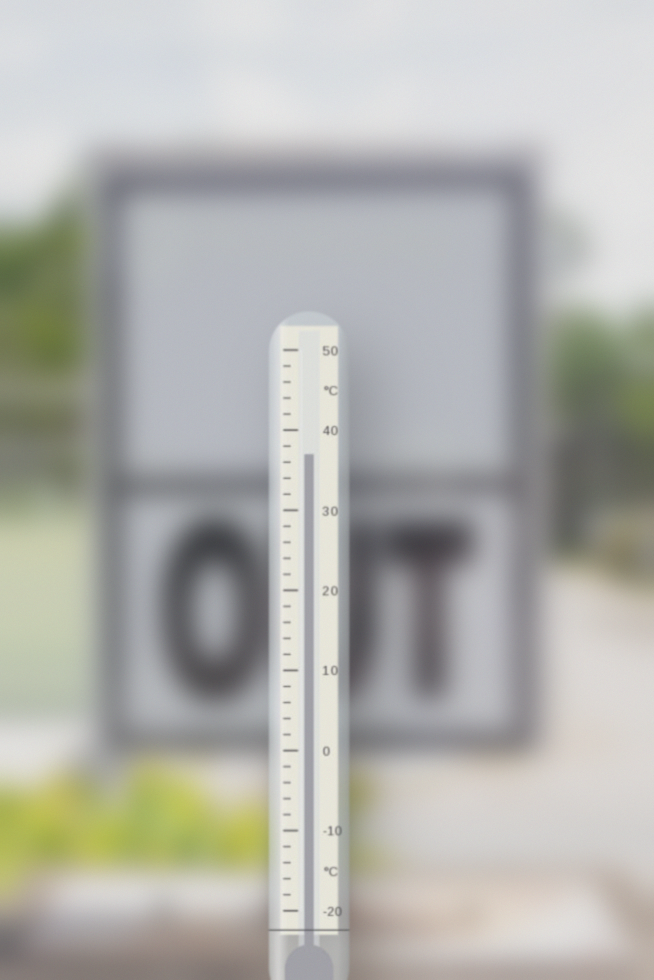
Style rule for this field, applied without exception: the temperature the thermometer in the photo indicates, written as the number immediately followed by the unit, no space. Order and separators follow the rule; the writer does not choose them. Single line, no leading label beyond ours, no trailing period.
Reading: 37°C
